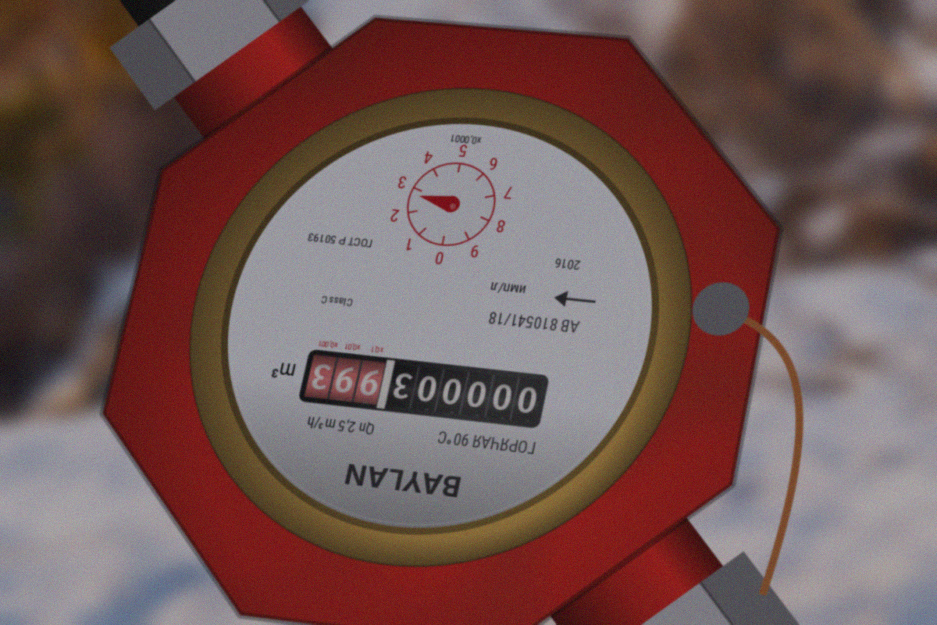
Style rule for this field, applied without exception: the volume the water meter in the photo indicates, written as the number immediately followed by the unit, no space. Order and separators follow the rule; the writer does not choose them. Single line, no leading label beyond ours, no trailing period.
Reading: 3.9932m³
